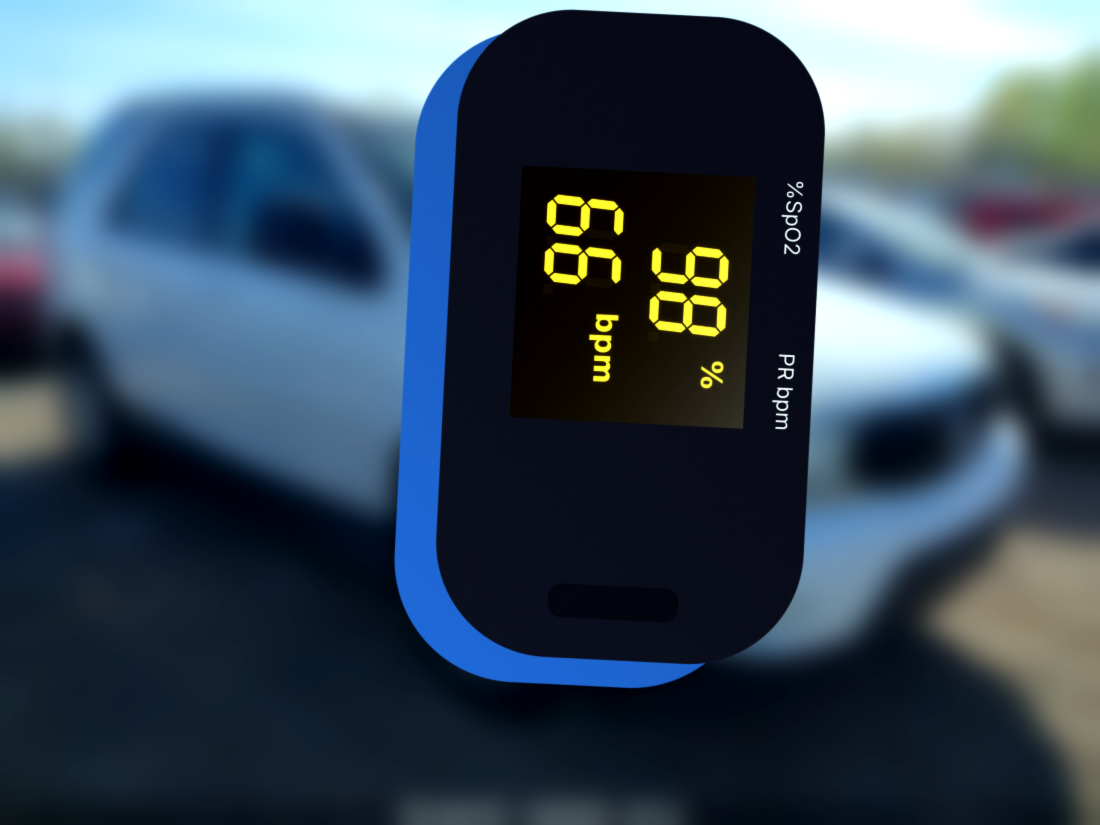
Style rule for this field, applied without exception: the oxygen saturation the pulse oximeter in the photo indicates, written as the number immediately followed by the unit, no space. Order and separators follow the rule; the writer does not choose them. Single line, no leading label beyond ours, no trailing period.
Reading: 98%
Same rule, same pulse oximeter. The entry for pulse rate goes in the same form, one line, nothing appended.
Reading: 66bpm
